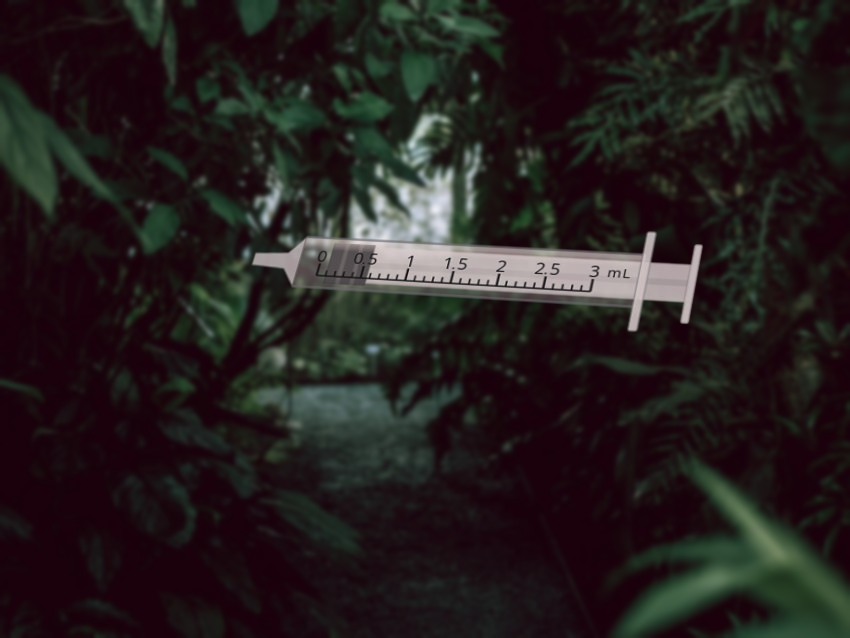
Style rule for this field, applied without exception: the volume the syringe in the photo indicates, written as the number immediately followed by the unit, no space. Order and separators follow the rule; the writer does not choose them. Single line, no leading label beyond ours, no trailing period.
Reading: 0.1mL
